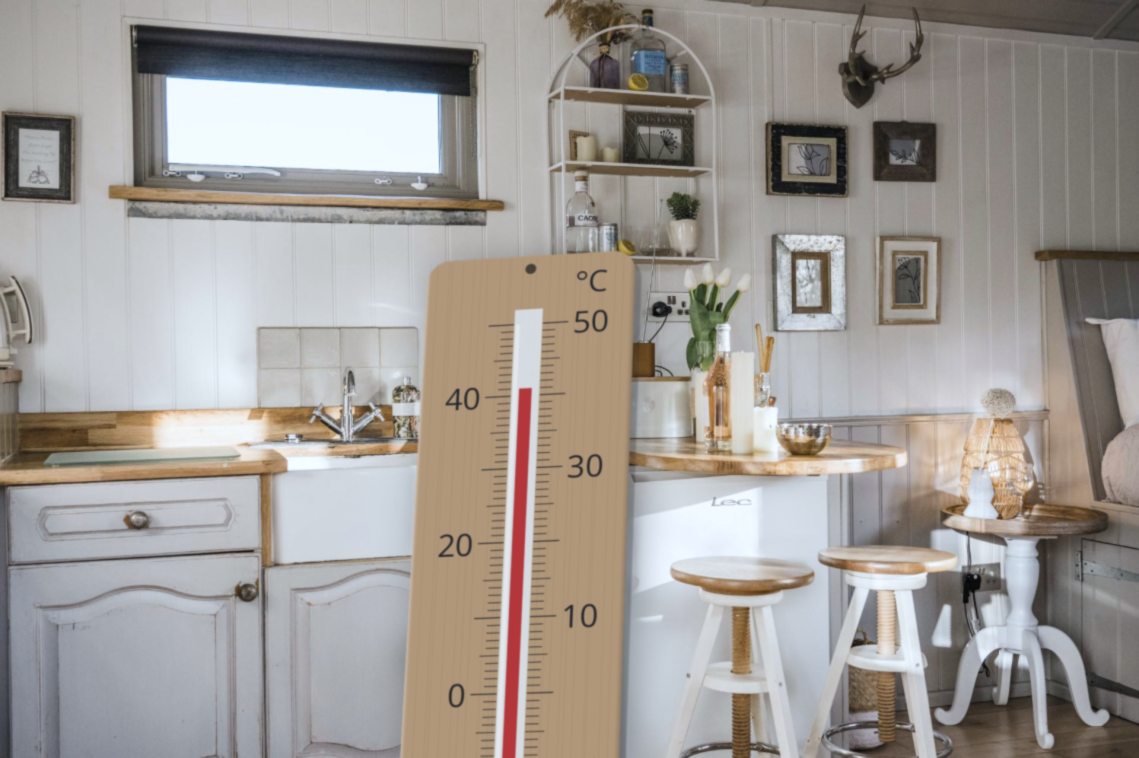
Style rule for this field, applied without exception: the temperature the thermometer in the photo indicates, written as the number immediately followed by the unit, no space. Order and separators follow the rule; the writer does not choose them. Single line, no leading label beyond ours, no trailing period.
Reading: 41°C
